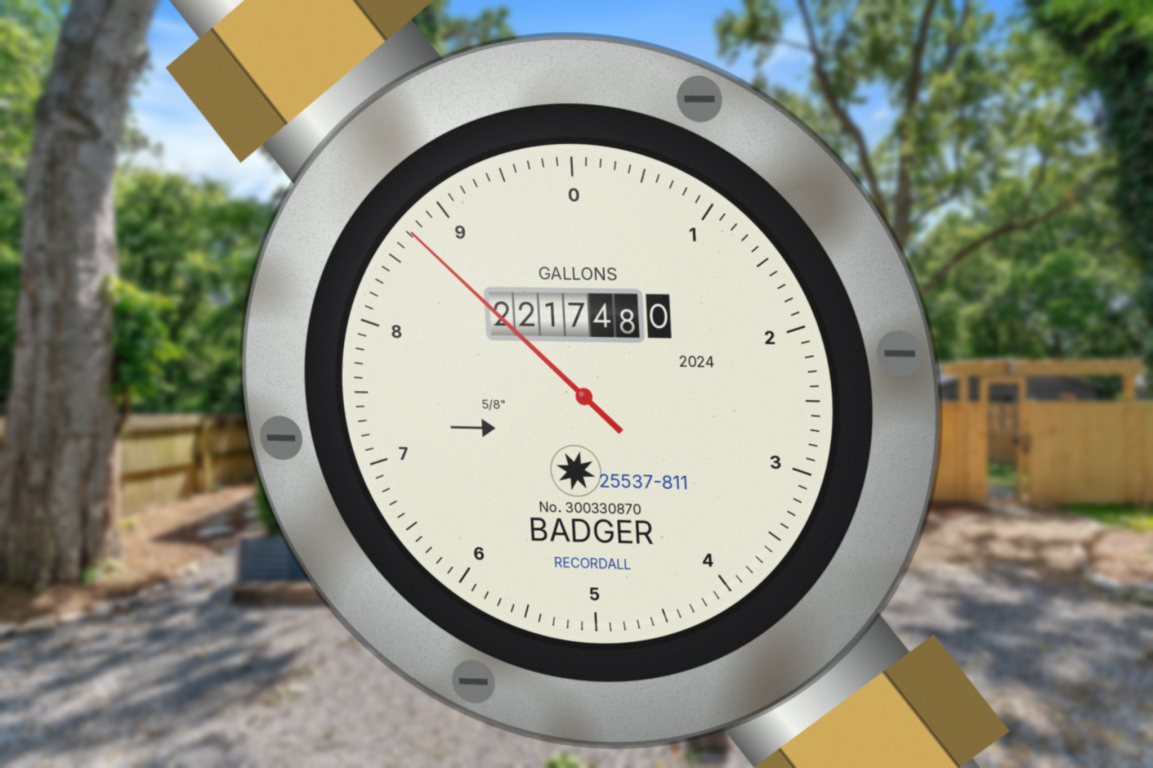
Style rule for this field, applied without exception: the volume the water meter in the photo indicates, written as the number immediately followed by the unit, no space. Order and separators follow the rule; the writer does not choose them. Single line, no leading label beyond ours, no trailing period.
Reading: 2217478.7gal
